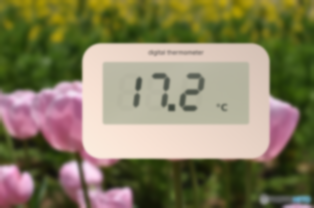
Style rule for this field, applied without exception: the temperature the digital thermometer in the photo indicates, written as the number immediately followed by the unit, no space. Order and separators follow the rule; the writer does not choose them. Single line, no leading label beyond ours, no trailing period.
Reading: 17.2°C
